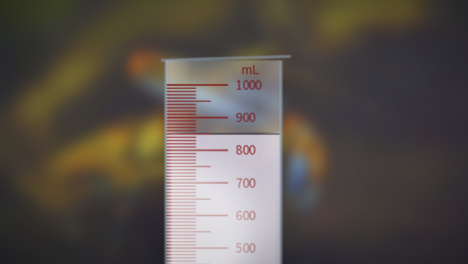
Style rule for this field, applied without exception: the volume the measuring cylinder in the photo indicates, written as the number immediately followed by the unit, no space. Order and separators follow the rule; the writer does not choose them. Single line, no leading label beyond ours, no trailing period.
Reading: 850mL
